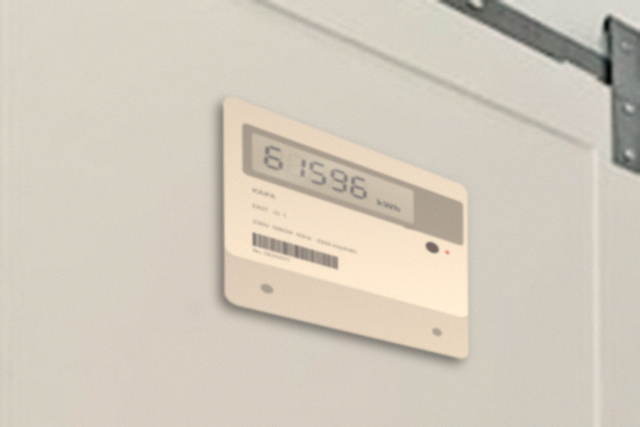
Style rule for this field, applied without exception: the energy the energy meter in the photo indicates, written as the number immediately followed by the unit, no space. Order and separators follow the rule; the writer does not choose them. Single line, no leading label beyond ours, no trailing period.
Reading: 61596kWh
